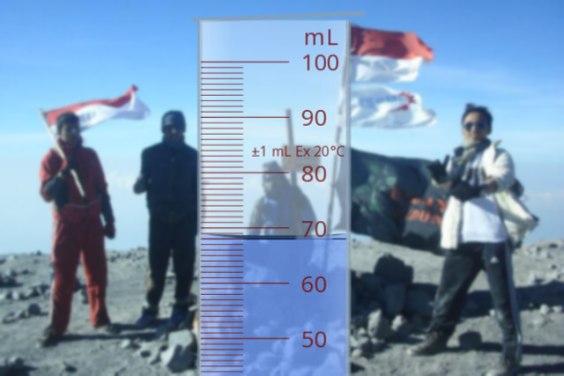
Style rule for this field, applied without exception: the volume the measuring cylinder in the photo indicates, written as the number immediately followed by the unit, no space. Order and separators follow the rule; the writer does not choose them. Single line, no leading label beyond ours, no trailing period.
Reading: 68mL
